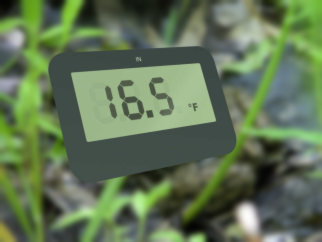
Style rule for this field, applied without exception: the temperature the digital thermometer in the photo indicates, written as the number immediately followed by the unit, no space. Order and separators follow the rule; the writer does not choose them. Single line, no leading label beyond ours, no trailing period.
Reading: 16.5°F
